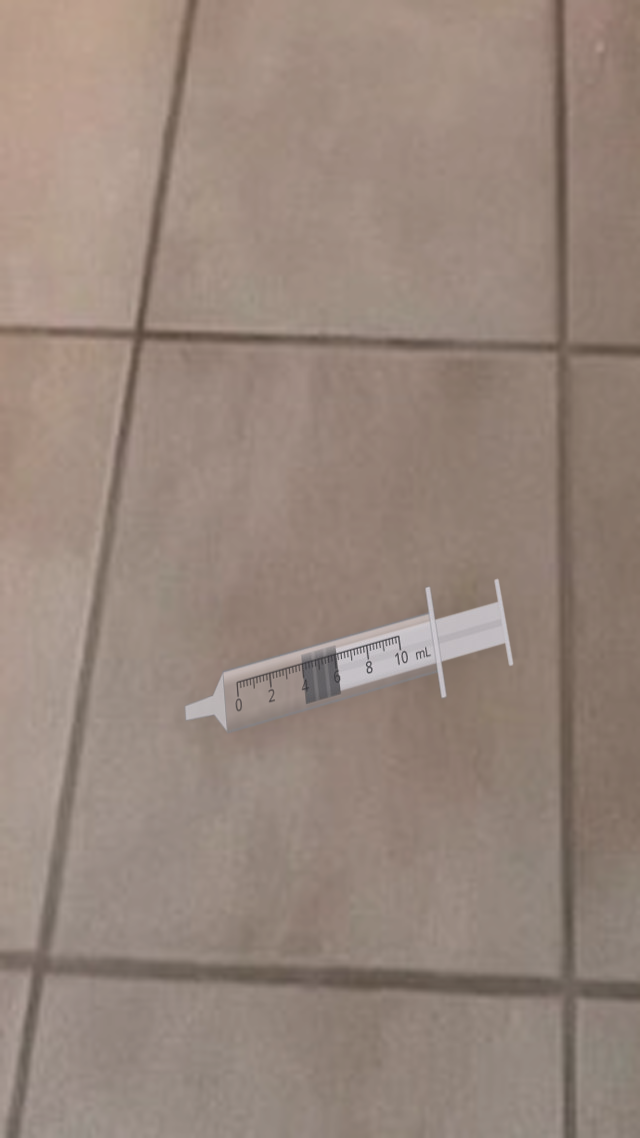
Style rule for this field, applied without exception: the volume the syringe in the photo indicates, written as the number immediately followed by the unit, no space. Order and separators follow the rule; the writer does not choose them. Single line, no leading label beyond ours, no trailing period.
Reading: 4mL
